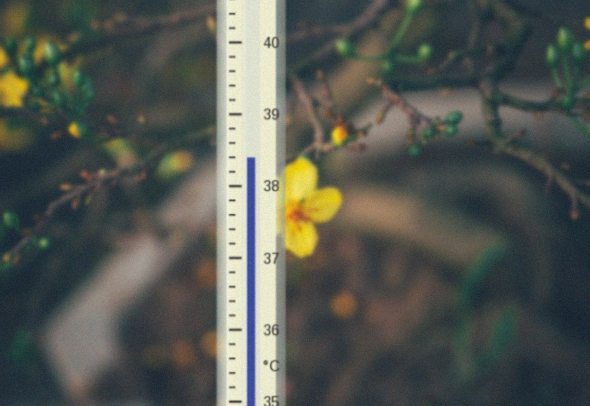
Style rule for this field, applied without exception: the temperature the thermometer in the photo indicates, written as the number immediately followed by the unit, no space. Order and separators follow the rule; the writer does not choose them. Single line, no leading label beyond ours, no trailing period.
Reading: 38.4°C
